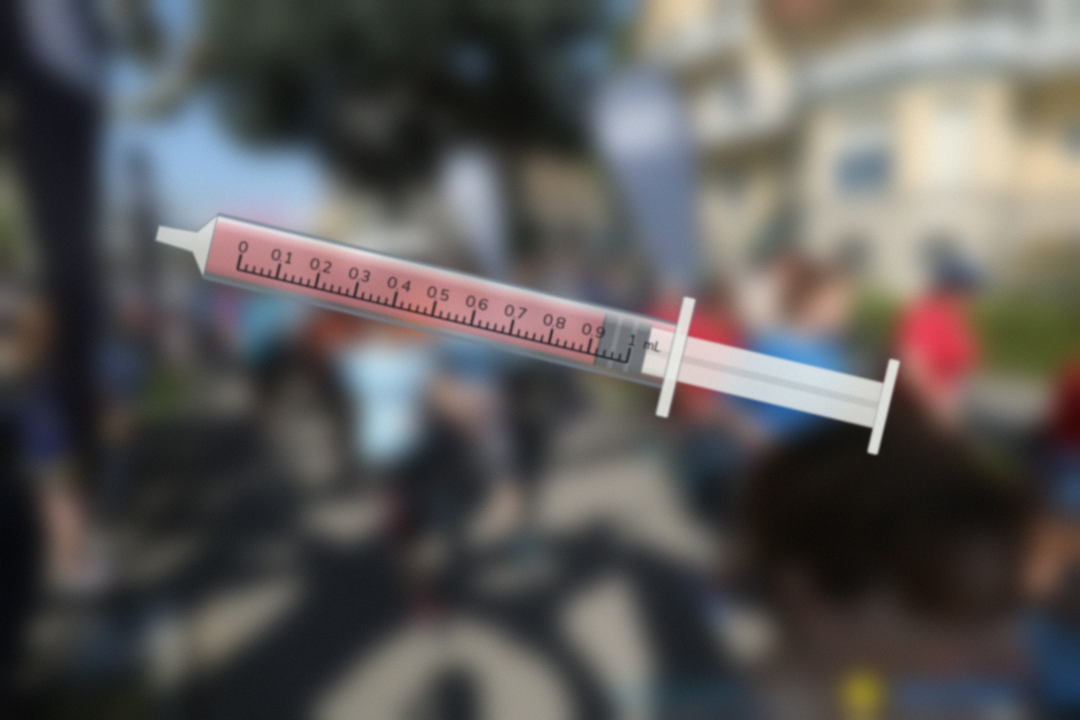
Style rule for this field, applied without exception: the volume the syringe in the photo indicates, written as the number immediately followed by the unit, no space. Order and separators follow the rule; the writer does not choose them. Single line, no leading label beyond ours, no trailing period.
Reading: 0.92mL
